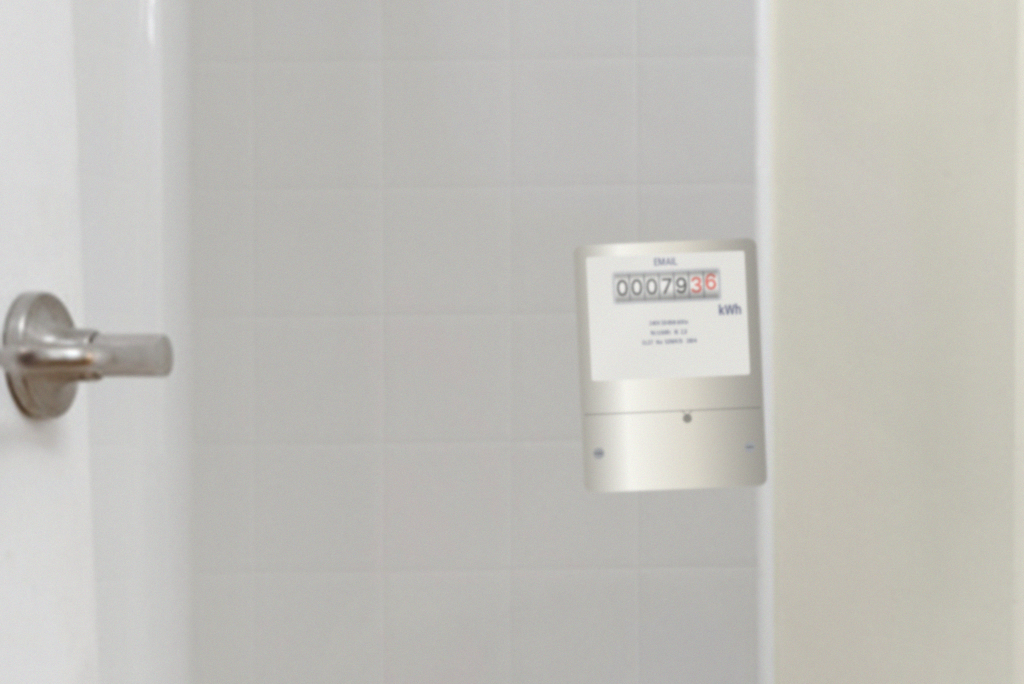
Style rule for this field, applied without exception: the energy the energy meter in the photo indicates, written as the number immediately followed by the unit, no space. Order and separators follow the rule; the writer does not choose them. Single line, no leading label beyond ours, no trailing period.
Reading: 79.36kWh
